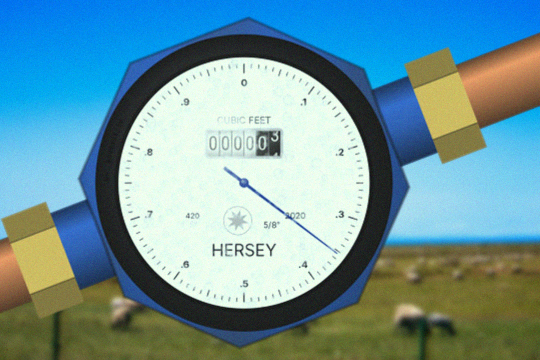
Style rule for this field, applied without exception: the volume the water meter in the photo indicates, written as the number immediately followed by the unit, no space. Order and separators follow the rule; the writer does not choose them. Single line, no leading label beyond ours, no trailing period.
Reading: 3.35ft³
